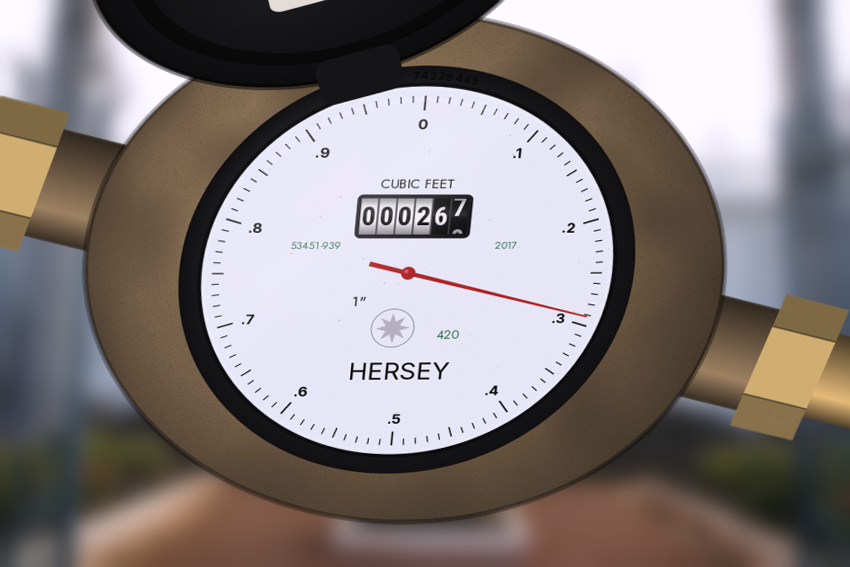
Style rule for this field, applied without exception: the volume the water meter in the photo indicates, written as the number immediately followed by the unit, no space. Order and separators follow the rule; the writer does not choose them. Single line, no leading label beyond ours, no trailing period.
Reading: 267.29ft³
